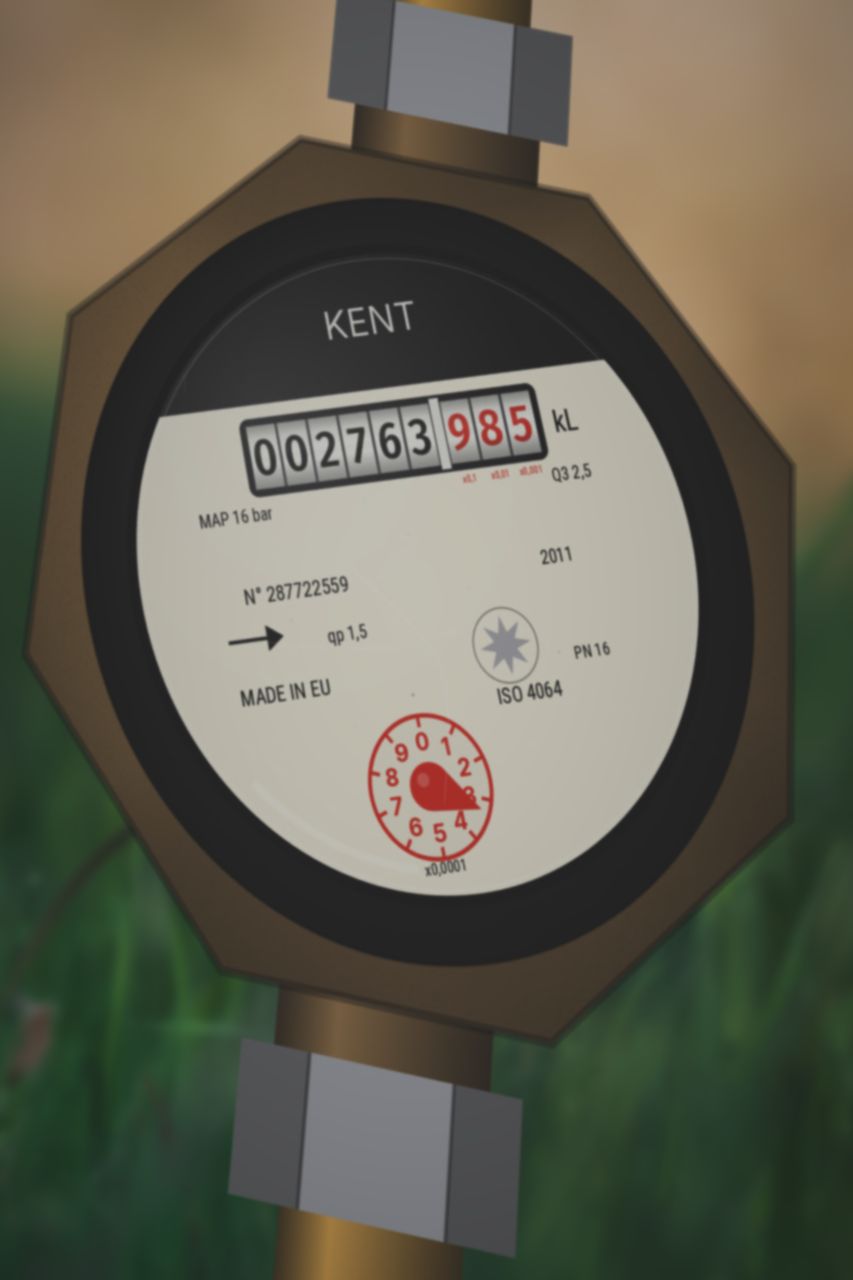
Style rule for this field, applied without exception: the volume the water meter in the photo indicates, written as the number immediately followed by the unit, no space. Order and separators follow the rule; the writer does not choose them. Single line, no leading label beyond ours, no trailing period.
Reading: 2763.9853kL
